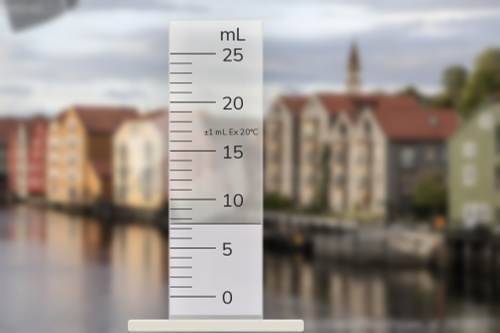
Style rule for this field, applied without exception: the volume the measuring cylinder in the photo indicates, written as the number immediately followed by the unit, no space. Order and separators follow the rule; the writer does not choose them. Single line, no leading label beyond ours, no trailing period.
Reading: 7.5mL
